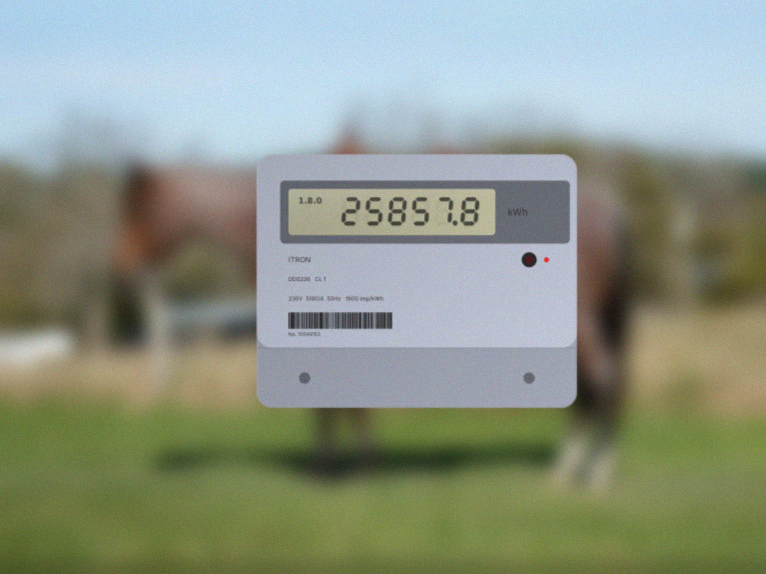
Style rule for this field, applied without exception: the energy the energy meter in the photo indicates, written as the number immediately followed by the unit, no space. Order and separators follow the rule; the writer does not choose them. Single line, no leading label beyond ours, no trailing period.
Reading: 25857.8kWh
